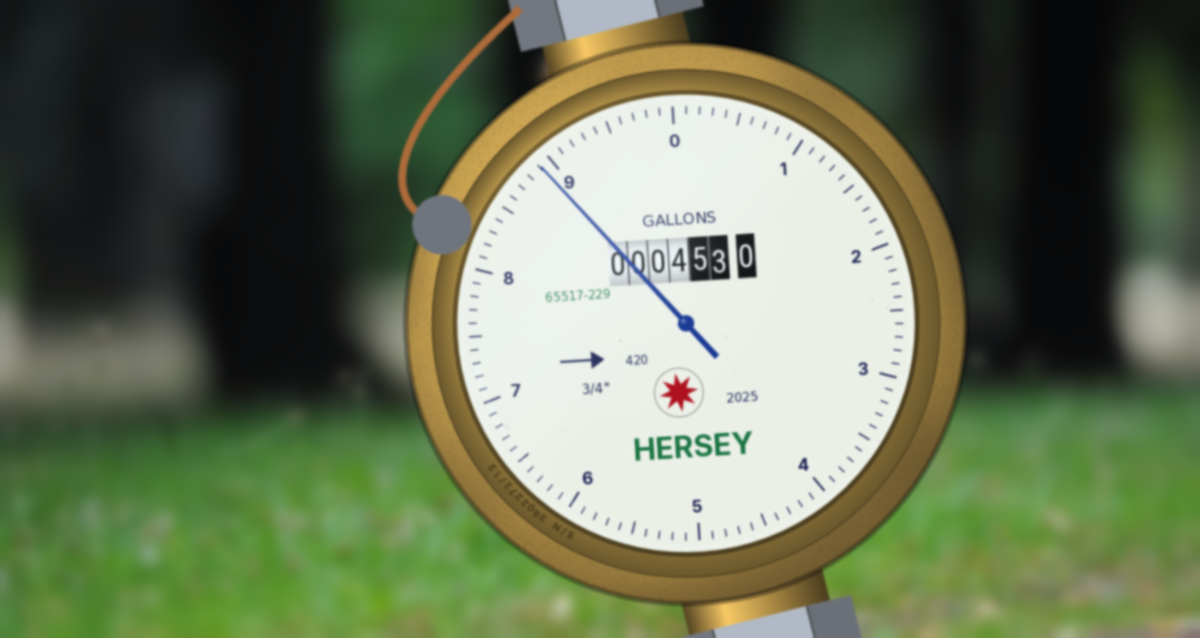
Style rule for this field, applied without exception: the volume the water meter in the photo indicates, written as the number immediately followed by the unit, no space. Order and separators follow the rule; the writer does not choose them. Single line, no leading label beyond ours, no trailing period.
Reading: 4528.9gal
